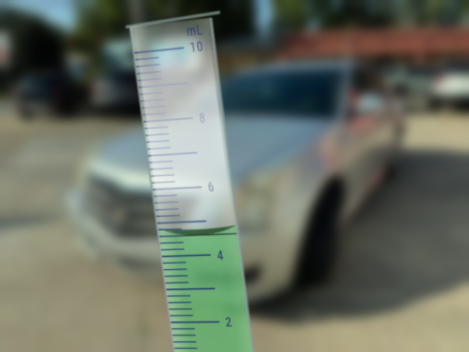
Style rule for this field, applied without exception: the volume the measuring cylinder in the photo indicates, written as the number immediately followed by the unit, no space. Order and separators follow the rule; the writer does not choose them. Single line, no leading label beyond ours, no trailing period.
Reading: 4.6mL
